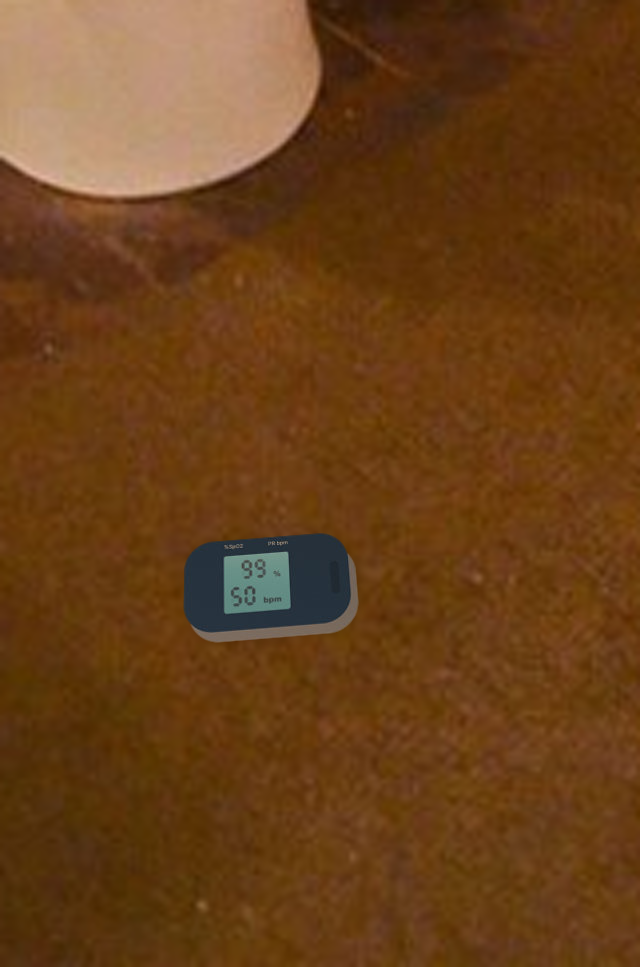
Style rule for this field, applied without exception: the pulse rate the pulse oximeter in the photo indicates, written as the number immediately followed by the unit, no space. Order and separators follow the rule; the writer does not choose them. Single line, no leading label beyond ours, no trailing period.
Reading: 50bpm
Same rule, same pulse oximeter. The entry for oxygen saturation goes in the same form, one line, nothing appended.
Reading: 99%
